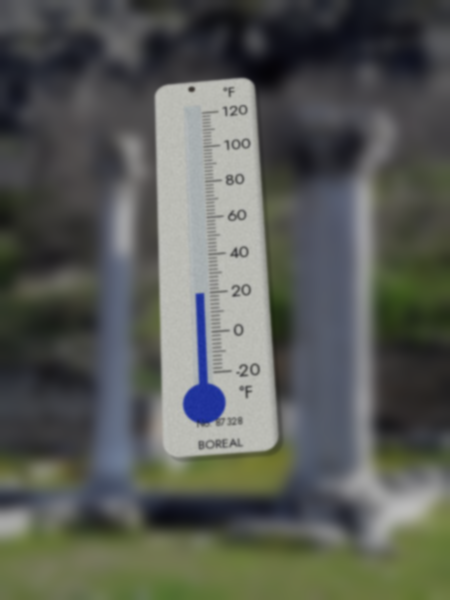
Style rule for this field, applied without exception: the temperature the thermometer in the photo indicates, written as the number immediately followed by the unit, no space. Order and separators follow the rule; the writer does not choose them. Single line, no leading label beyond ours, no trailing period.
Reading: 20°F
